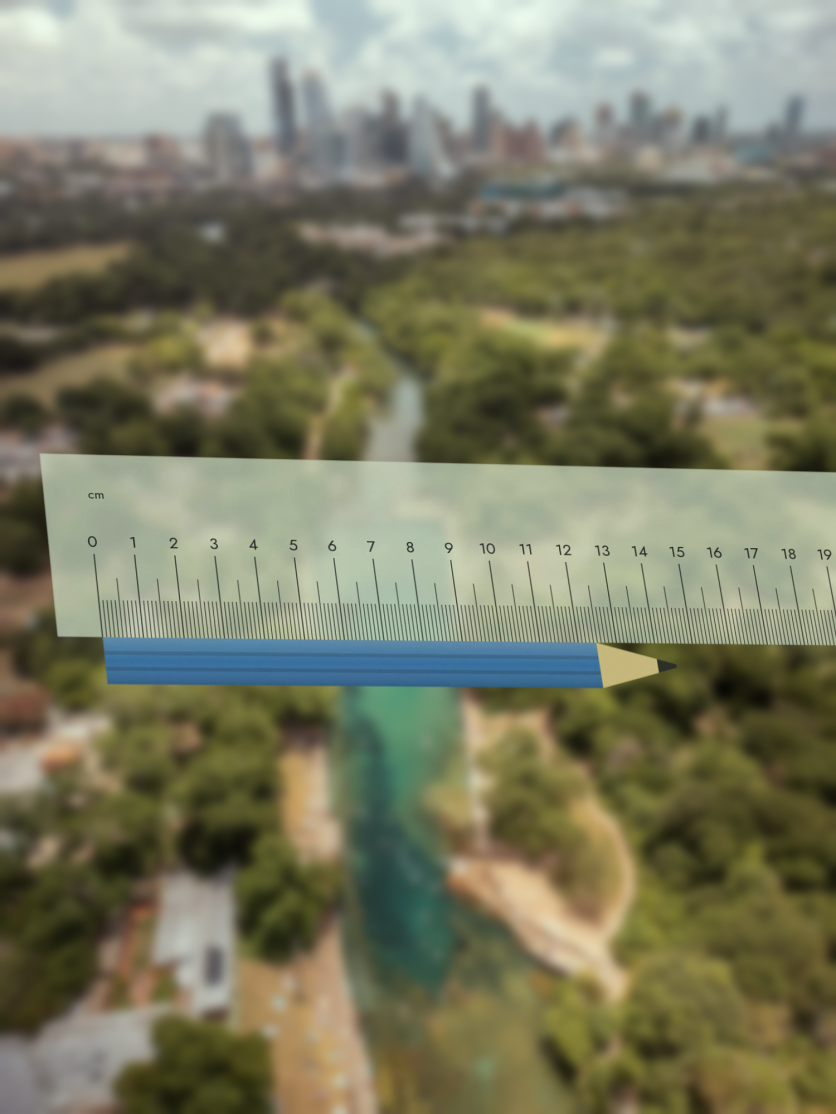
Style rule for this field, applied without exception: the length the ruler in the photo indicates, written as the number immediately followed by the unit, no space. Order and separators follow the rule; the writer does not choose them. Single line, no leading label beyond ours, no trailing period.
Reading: 14.5cm
